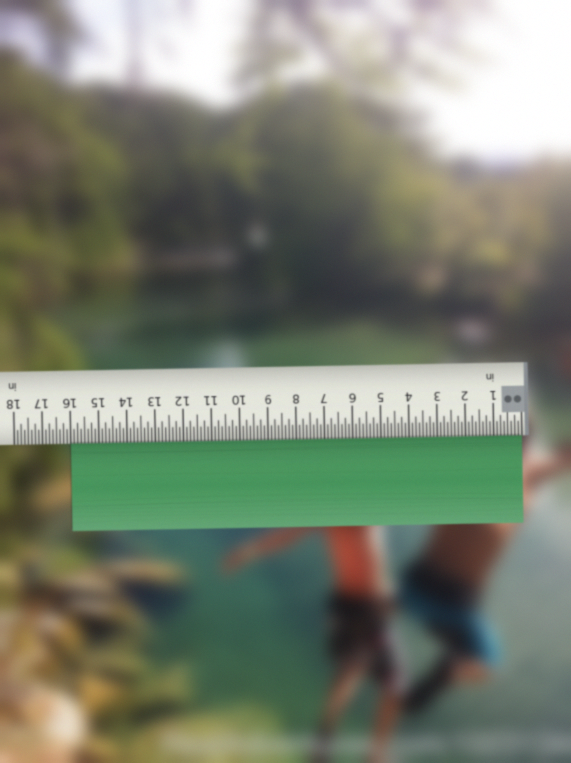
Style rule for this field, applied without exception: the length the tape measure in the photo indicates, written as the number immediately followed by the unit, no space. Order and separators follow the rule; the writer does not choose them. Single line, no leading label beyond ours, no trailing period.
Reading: 16in
